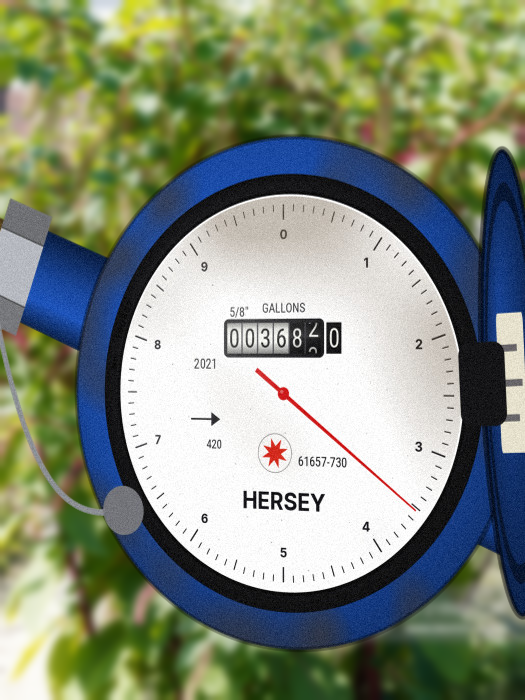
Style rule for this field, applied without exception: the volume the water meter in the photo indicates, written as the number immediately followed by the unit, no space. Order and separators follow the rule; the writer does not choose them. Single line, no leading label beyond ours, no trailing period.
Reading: 36823.5gal
